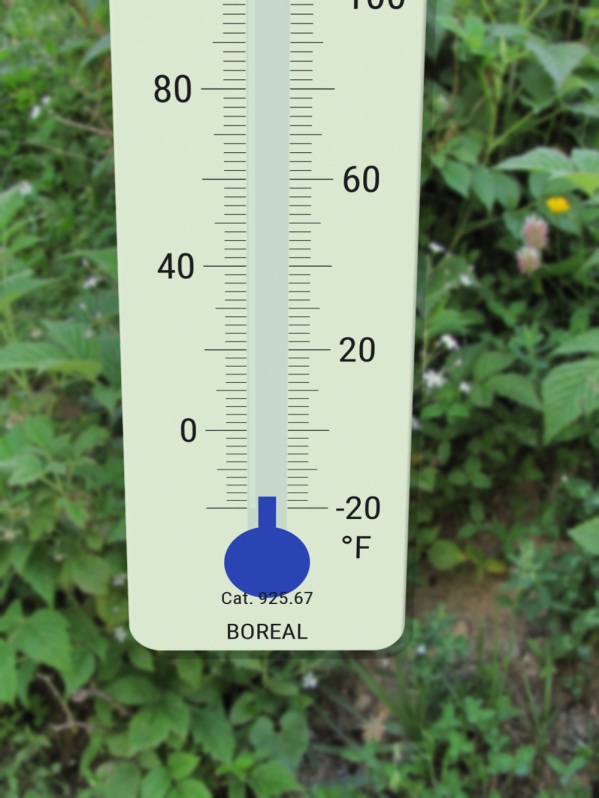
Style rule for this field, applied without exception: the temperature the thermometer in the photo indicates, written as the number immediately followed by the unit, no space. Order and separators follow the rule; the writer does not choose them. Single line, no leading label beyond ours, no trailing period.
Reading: -17°F
